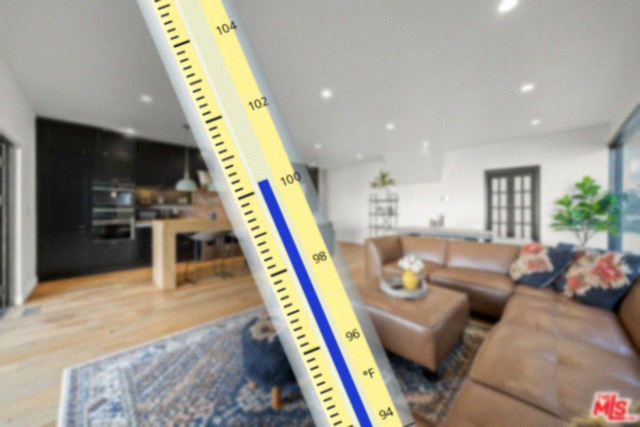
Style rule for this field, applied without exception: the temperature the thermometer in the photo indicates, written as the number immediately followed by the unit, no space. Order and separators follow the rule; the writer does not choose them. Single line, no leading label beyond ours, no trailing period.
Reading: 100.2°F
